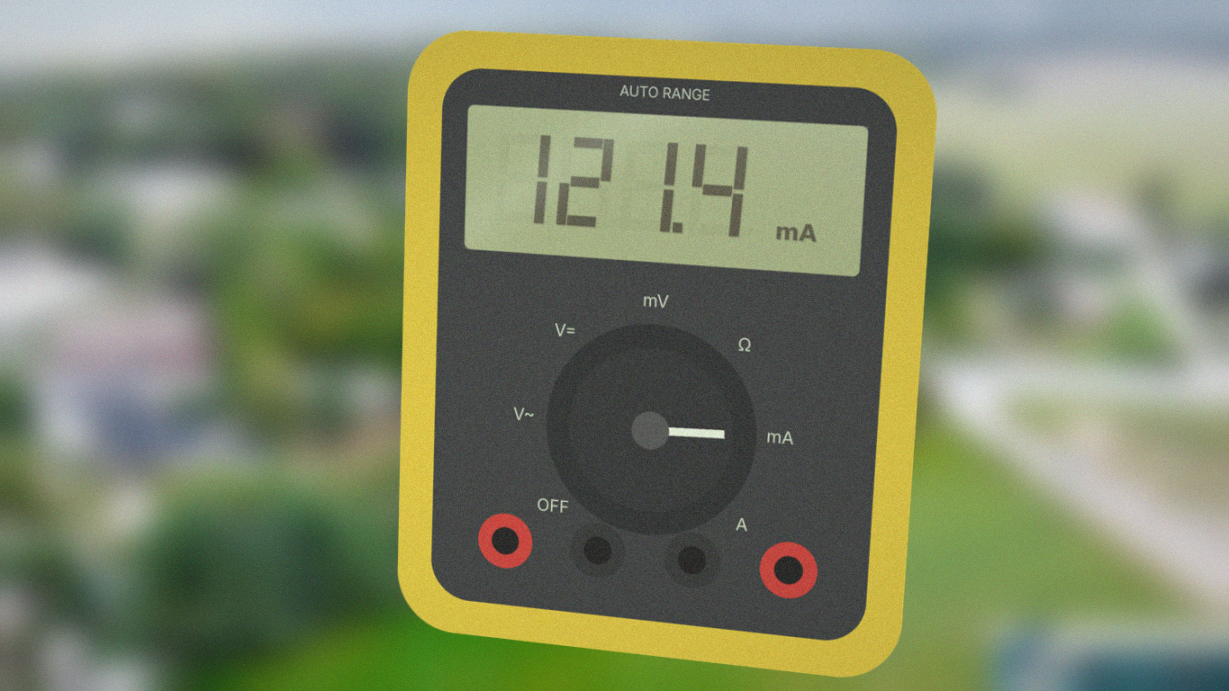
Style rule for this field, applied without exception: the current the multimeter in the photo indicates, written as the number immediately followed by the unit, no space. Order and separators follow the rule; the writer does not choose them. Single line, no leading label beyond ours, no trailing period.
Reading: 121.4mA
